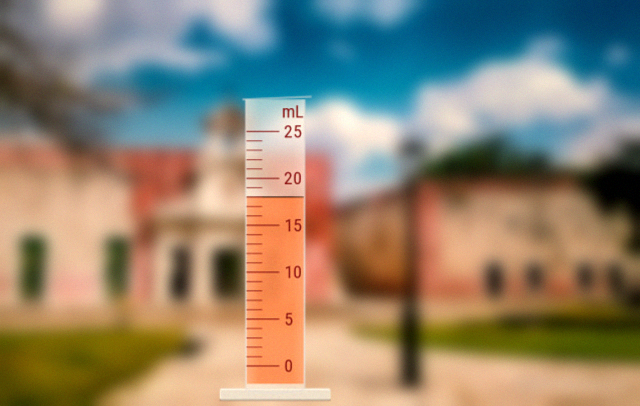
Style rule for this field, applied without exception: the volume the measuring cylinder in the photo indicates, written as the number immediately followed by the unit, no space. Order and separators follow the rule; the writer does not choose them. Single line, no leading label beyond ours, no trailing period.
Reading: 18mL
